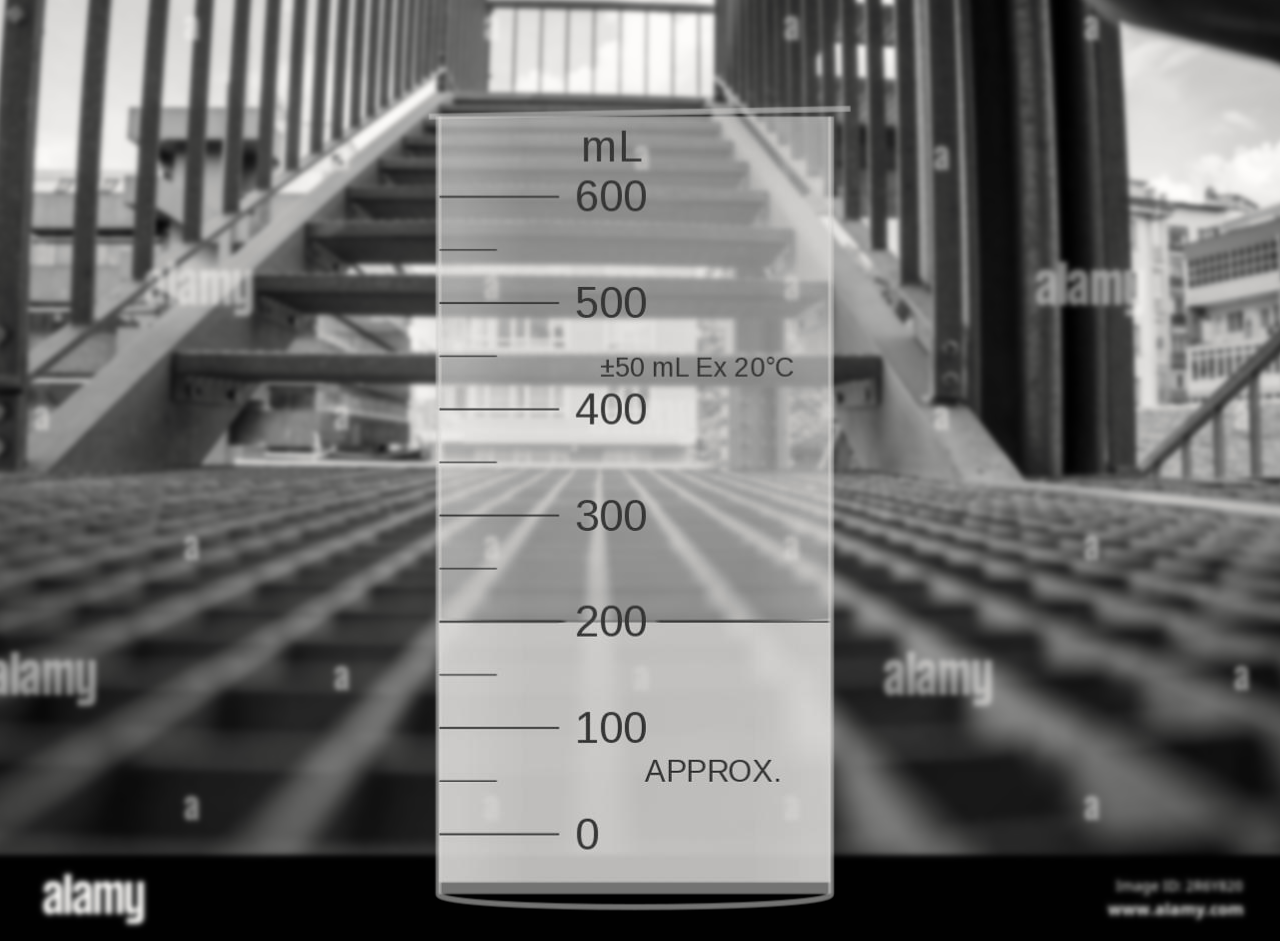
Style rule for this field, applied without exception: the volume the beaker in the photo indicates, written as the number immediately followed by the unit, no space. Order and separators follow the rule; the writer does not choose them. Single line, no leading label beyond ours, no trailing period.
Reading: 200mL
